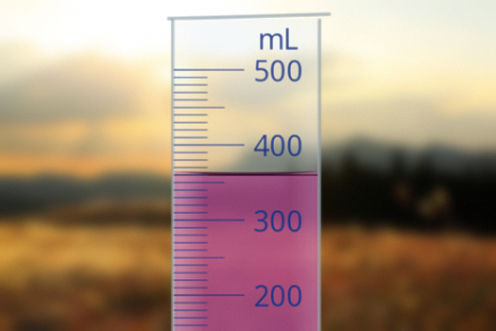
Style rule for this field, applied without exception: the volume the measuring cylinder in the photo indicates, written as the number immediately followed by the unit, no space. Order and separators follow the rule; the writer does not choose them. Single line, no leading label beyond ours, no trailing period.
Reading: 360mL
